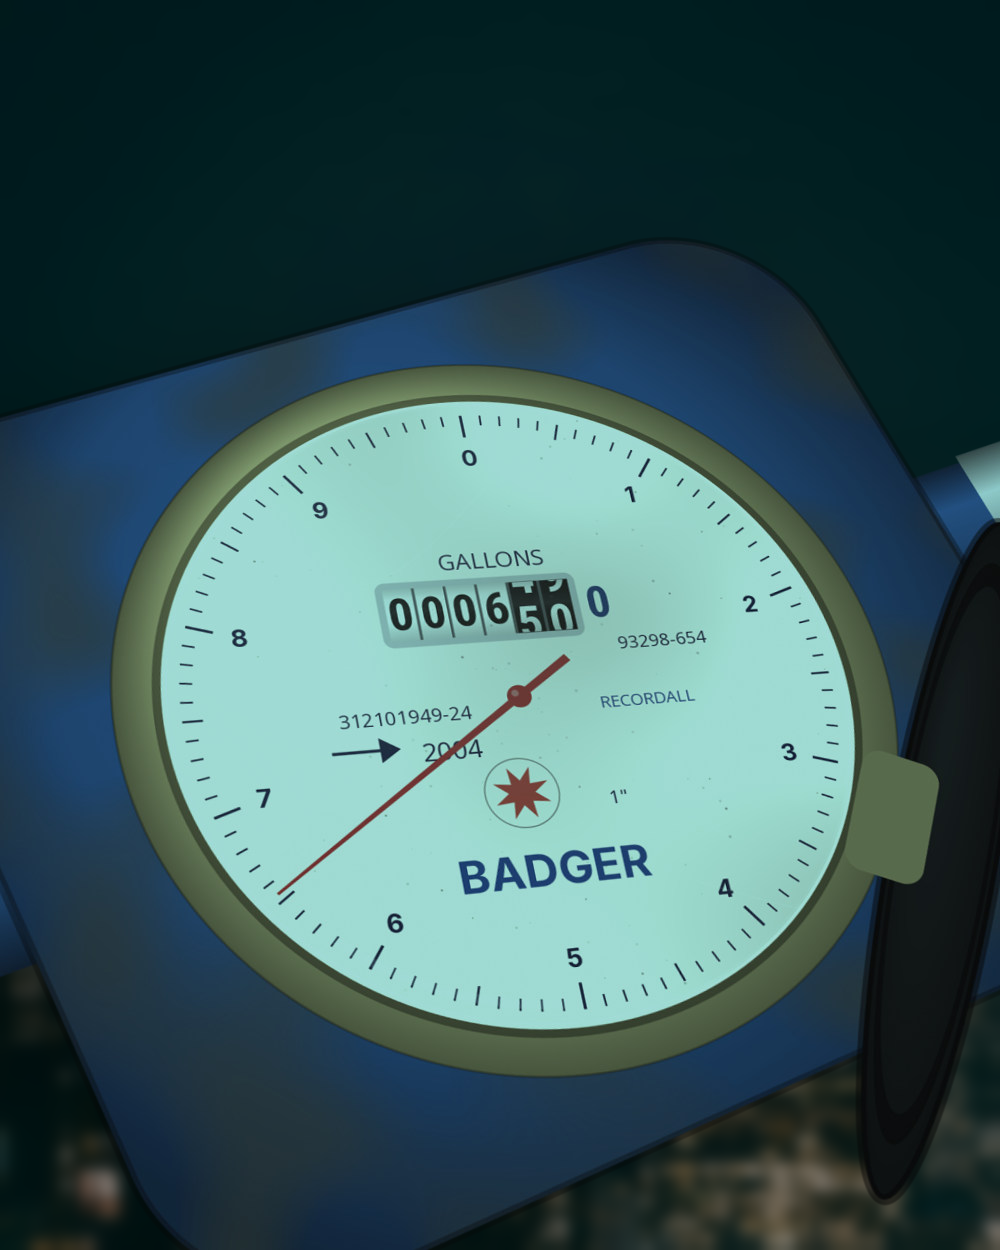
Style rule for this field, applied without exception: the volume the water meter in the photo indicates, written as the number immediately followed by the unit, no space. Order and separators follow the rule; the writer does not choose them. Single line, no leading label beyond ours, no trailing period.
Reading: 6496.5gal
